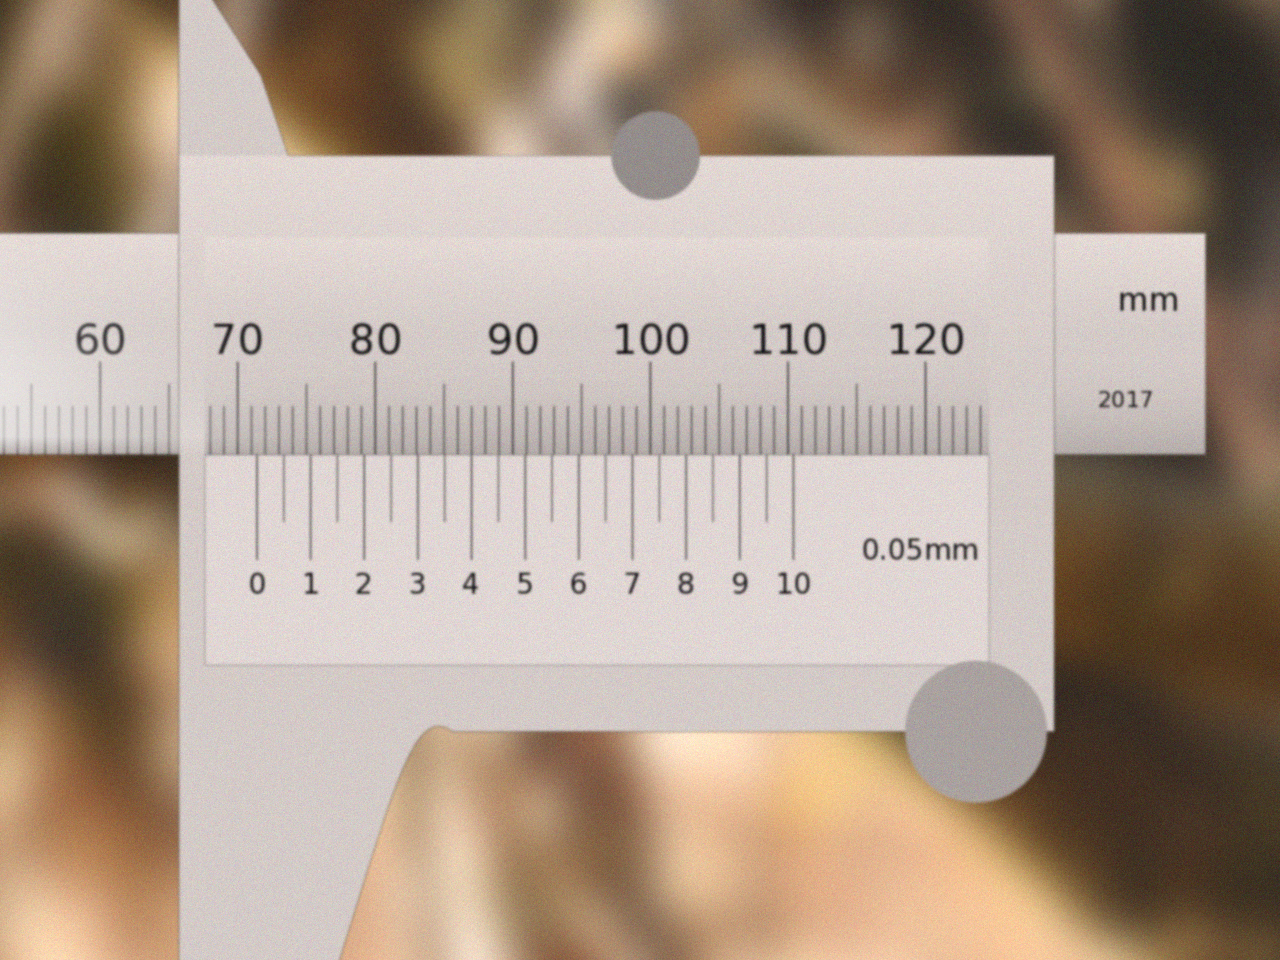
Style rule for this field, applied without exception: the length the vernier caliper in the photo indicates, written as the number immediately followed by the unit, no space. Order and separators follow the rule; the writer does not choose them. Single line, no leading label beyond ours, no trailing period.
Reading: 71.4mm
